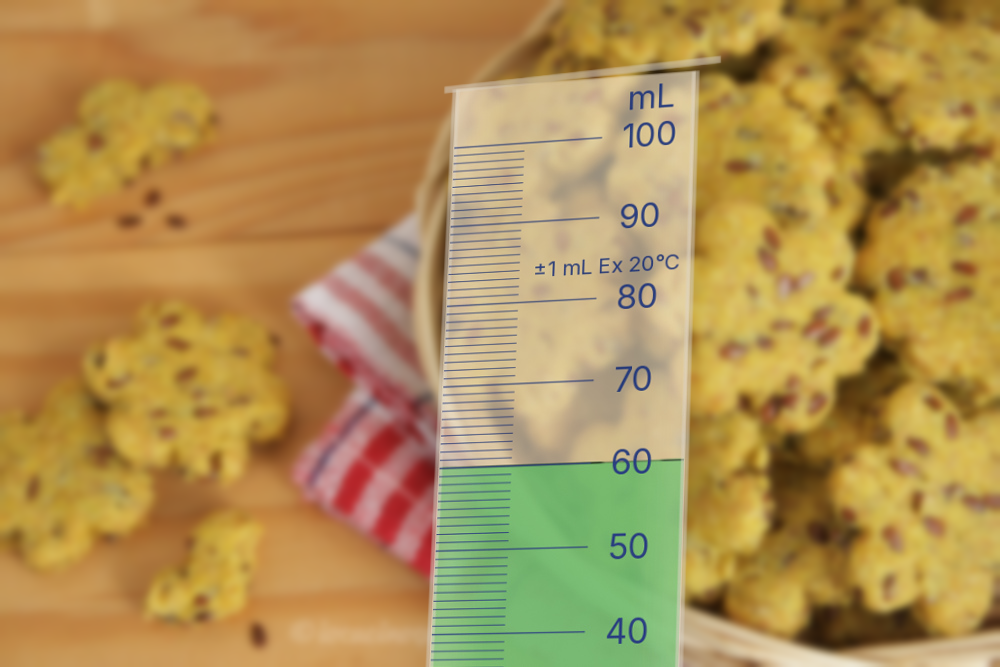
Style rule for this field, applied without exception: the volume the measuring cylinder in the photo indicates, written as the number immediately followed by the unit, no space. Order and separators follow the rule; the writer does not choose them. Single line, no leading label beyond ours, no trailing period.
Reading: 60mL
